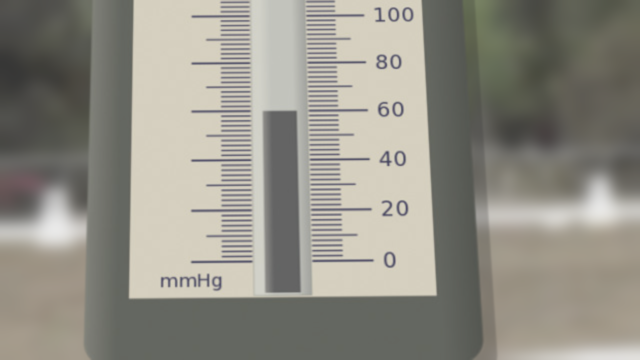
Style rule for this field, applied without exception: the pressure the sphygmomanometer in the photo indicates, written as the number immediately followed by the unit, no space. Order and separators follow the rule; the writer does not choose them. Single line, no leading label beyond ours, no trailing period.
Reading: 60mmHg
